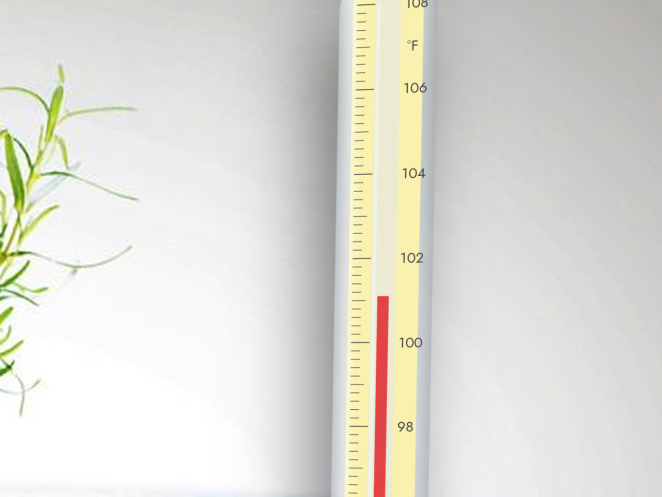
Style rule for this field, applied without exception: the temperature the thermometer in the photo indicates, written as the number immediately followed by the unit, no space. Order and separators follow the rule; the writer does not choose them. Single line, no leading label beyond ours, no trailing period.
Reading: 101.1°F
